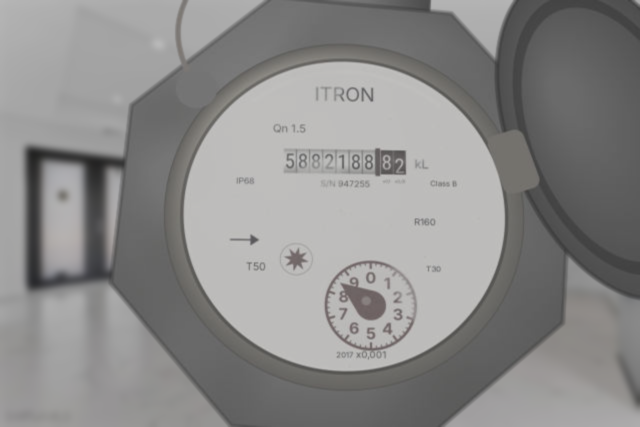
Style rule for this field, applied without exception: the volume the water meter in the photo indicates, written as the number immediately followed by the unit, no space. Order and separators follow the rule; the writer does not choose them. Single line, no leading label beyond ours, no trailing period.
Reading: 5882188.818kL
